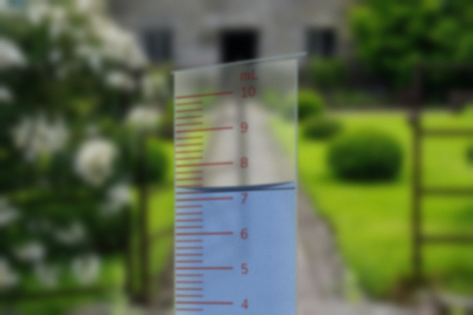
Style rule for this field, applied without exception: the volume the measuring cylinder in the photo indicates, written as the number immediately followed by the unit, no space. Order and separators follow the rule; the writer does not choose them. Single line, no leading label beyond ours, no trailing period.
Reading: 7.2mL
